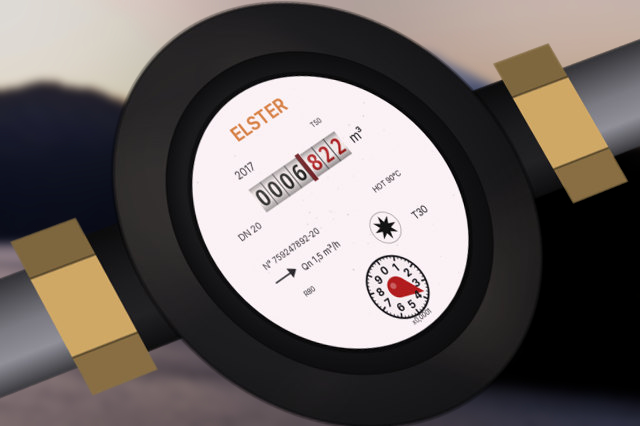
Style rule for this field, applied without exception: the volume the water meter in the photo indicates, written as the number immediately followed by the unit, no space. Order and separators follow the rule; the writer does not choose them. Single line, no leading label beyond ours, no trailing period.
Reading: 6.8223m³
